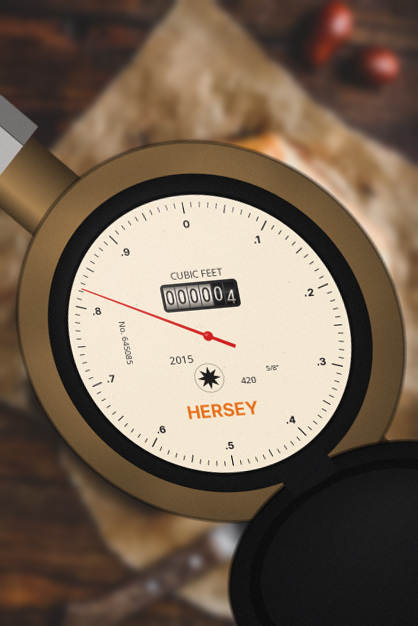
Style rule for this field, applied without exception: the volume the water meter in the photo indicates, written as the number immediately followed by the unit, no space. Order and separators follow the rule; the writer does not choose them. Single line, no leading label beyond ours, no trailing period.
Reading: 3.82ft³
